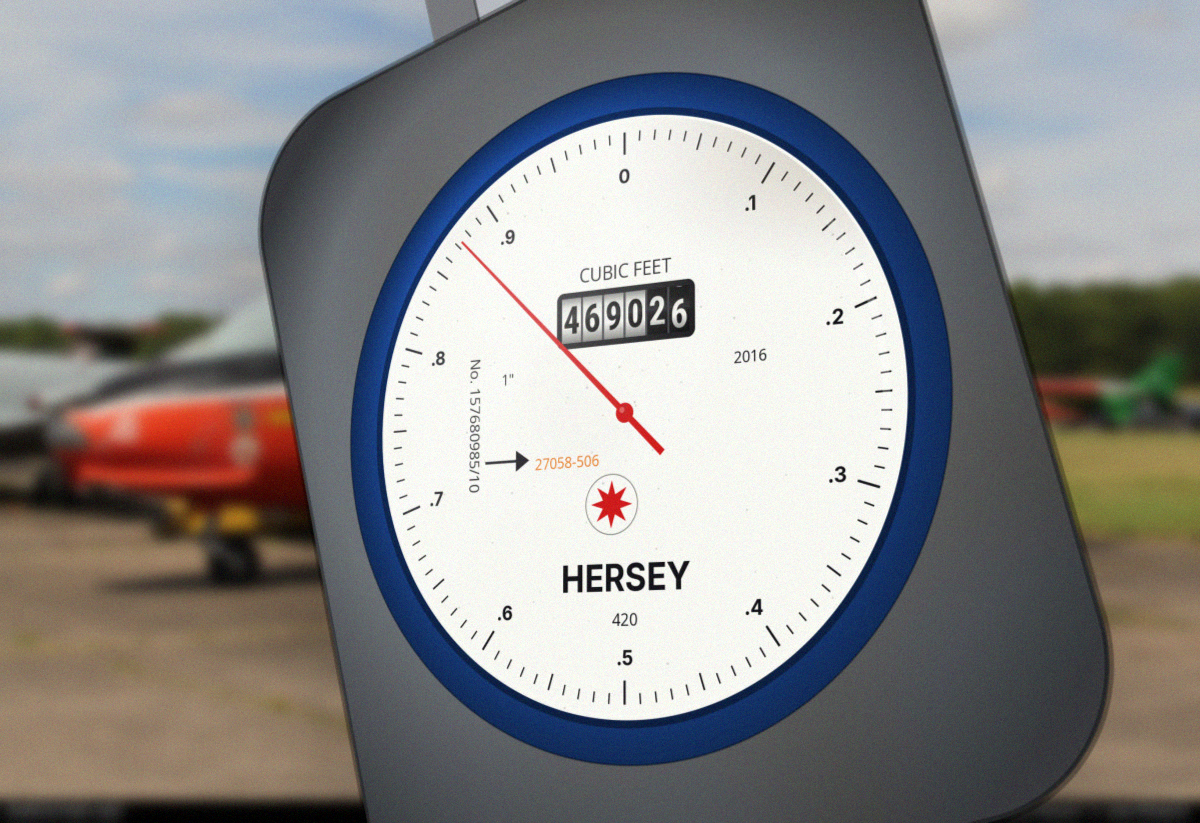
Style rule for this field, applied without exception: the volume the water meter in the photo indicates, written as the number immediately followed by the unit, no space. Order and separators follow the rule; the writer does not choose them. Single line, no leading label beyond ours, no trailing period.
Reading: 469025.87ft³
